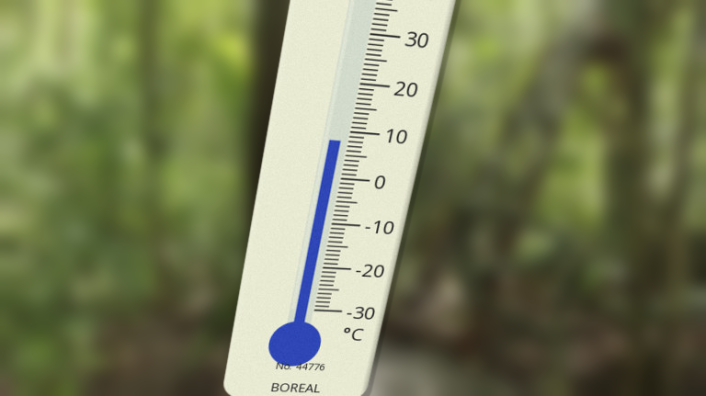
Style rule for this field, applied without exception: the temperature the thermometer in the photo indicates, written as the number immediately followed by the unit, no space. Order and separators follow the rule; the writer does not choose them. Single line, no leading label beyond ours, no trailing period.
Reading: 8°C
